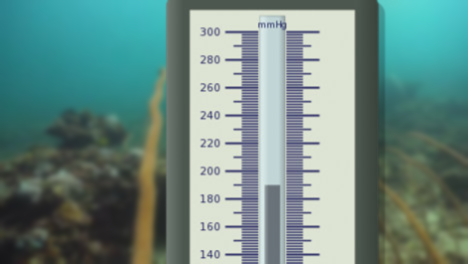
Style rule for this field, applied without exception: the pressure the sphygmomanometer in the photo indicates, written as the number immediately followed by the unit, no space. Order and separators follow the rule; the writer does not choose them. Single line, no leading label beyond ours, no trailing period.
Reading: 190mmHg
